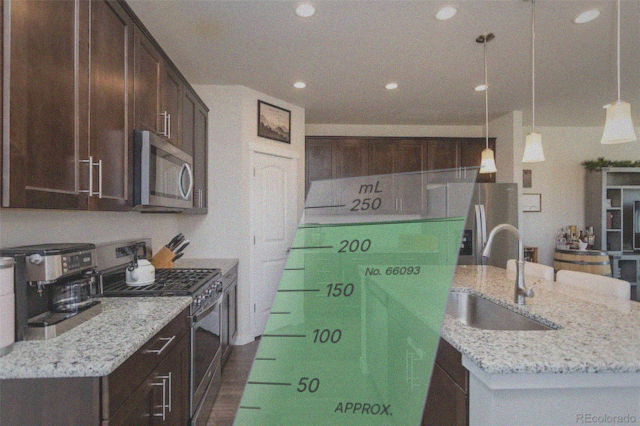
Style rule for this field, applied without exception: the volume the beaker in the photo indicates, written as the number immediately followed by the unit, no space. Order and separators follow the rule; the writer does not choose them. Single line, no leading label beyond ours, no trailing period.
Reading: 225mL
